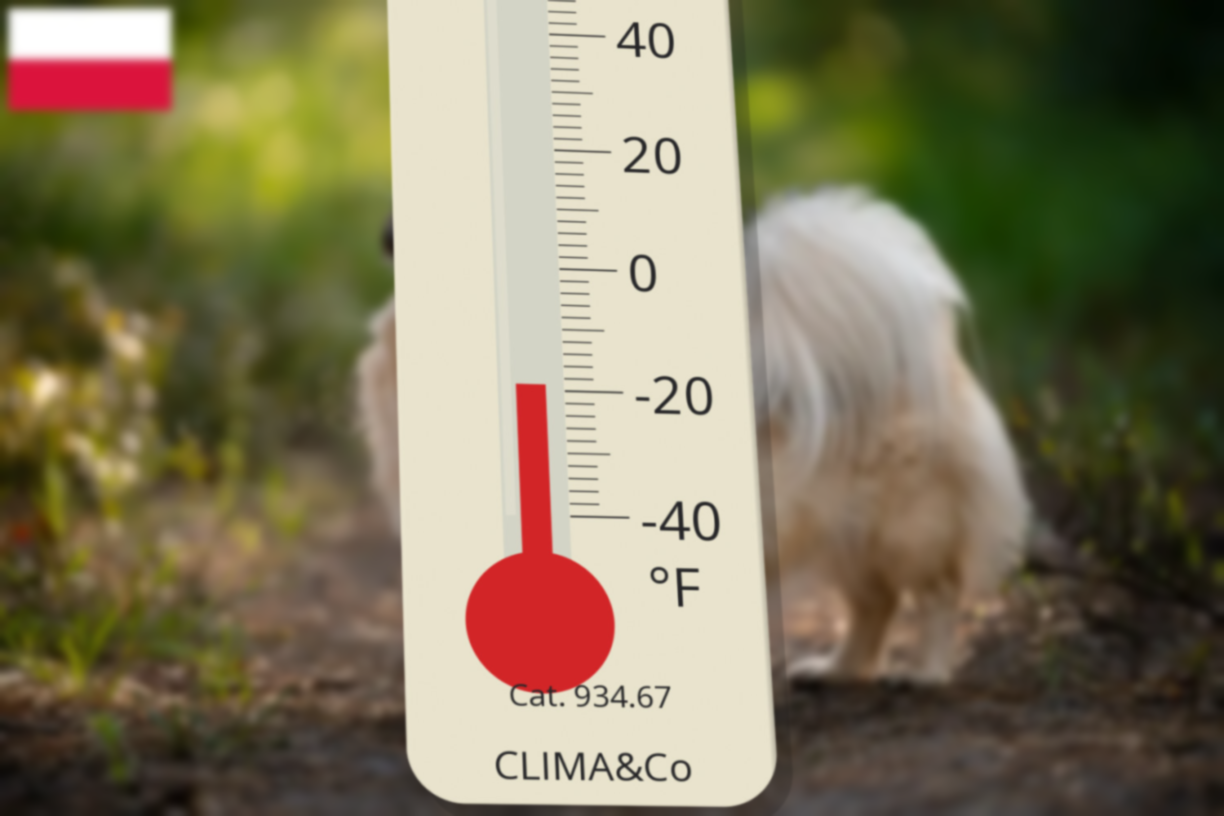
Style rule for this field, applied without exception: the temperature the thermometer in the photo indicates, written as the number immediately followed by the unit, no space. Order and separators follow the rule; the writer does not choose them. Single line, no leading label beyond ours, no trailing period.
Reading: -19°F
